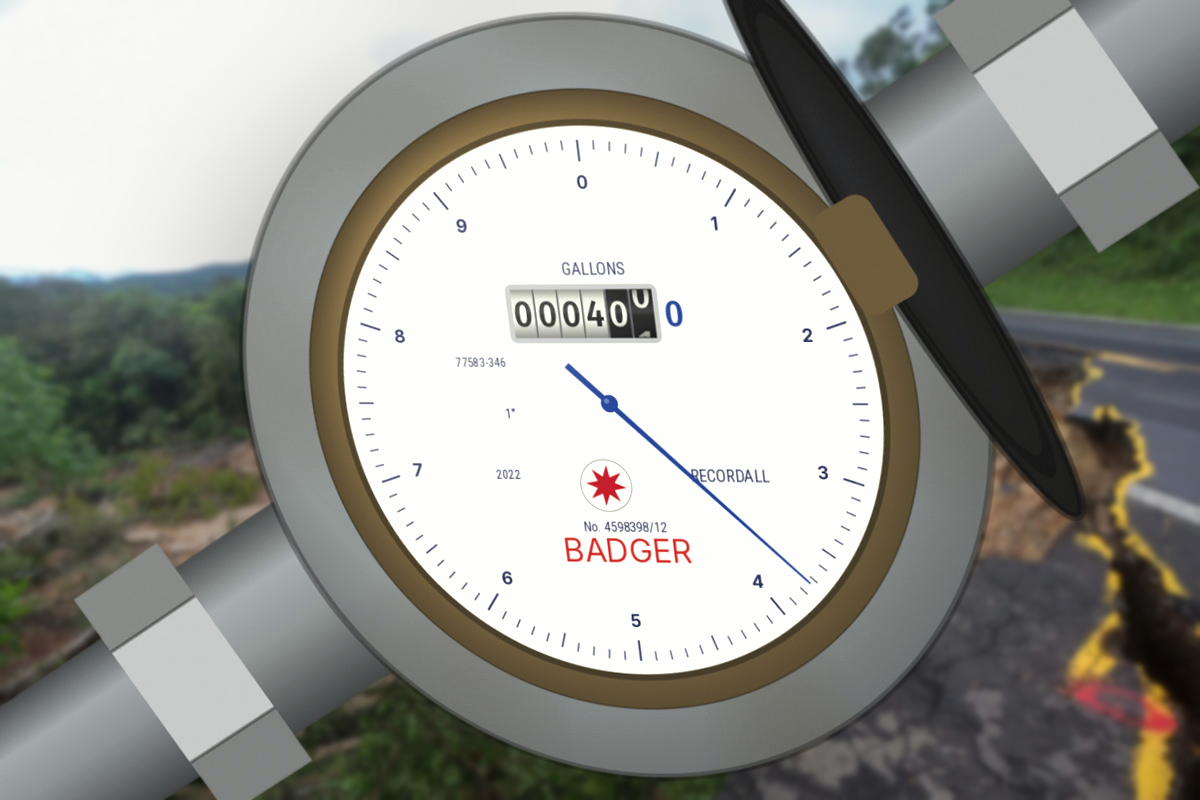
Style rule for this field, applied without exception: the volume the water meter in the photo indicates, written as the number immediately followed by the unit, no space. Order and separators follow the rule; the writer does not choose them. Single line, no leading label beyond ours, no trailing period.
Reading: 4003.7gal
